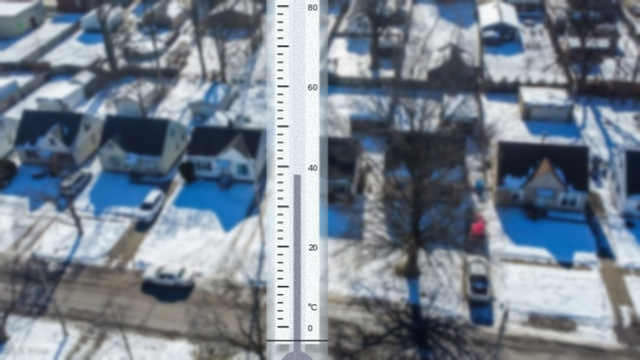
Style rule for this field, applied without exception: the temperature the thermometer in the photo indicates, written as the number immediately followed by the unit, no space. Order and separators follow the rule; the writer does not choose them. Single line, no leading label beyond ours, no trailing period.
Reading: 38°C
